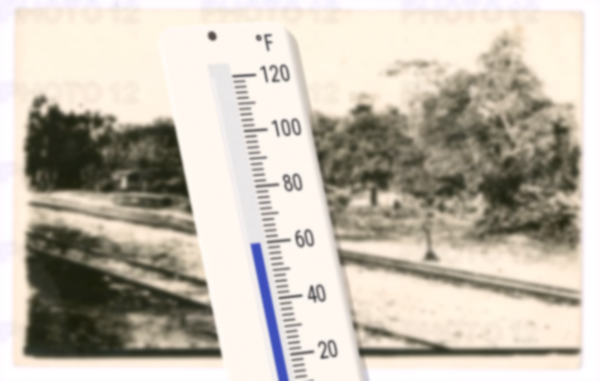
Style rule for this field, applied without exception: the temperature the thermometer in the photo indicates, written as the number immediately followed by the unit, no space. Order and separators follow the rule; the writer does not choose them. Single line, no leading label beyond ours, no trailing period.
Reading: 60°F
